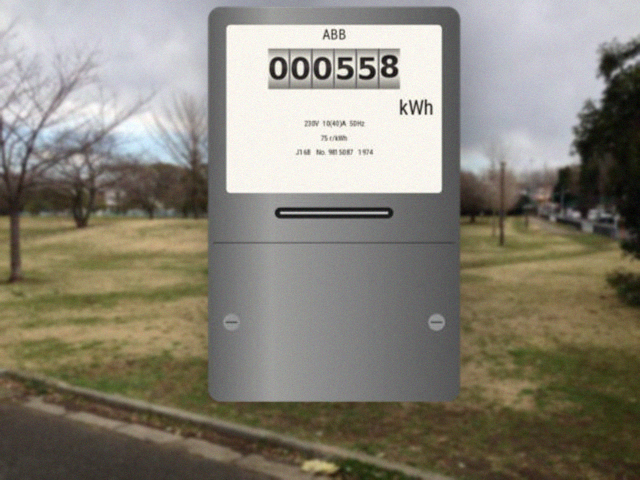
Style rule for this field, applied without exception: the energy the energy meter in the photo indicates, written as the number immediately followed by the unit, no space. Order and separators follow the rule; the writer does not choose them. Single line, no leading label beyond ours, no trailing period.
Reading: 558kWh
